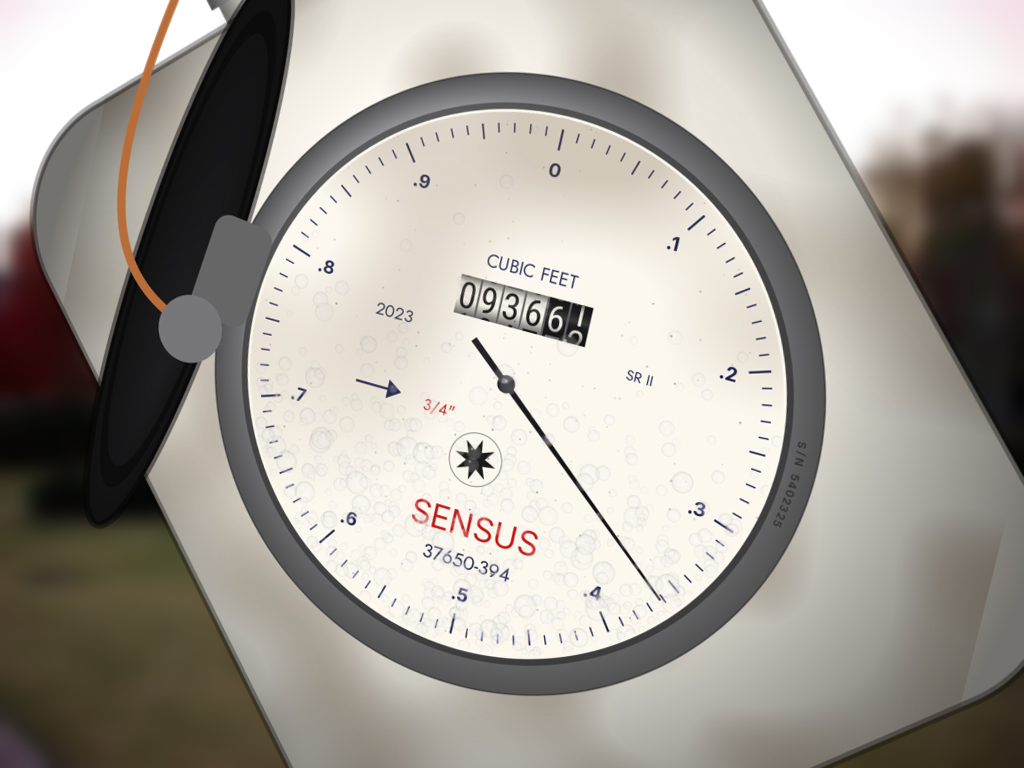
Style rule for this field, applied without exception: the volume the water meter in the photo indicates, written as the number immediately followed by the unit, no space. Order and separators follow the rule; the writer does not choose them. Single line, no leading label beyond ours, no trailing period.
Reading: 93661.36ft³
